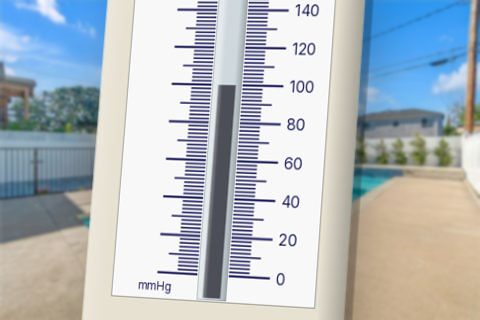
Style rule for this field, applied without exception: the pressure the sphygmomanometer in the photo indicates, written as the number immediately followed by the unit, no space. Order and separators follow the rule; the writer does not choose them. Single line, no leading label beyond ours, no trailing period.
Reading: 100mmHg
